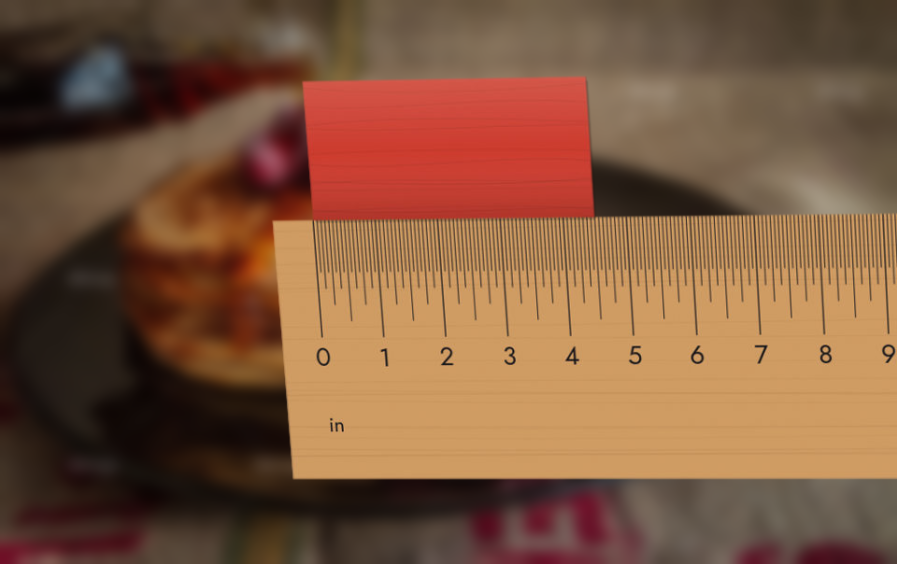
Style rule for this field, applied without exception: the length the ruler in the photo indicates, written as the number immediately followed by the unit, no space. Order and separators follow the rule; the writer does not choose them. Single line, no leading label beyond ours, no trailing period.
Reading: 4.5in
